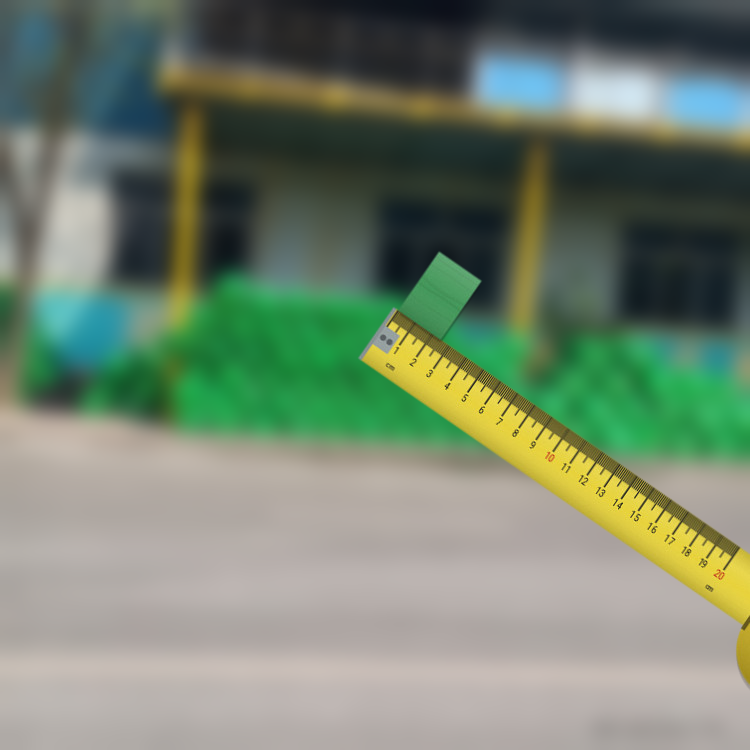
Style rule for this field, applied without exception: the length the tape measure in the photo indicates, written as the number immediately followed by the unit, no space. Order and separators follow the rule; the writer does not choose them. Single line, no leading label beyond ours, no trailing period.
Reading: 2.5cm
